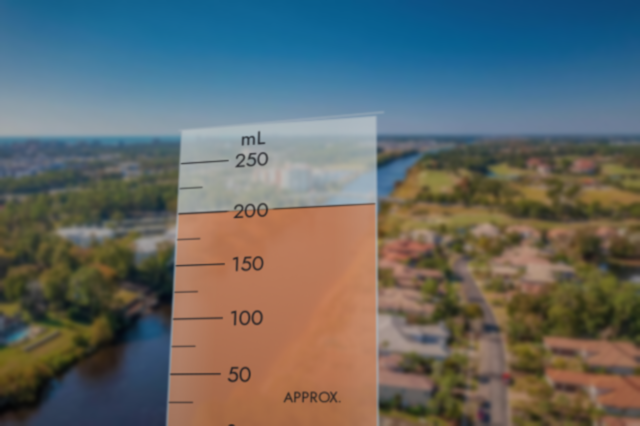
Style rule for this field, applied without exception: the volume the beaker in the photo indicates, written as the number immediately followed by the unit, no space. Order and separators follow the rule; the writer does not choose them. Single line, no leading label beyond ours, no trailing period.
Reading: 200mL
